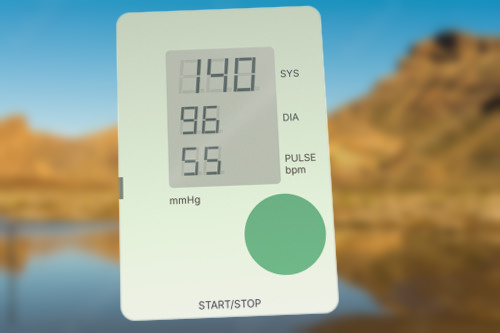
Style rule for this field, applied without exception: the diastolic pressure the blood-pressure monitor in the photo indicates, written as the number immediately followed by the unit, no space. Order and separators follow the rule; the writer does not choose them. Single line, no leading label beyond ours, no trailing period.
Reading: 96mmHg
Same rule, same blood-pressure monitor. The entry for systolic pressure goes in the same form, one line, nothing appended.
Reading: 140mmHg
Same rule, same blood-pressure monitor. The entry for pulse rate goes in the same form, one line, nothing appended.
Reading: 55bpm
